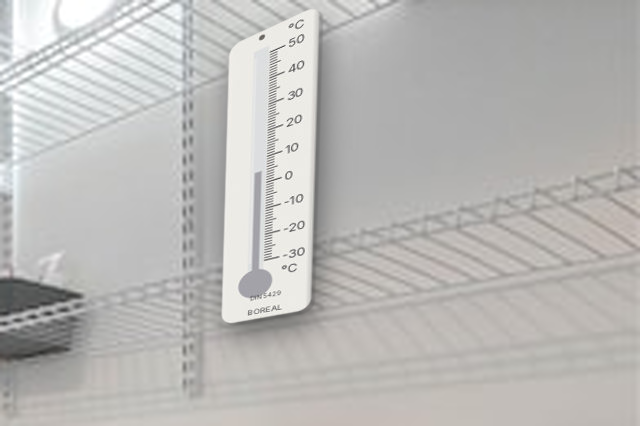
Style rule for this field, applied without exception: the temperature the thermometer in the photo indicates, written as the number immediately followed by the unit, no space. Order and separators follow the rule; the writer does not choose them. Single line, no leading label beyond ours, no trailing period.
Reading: 5°C
